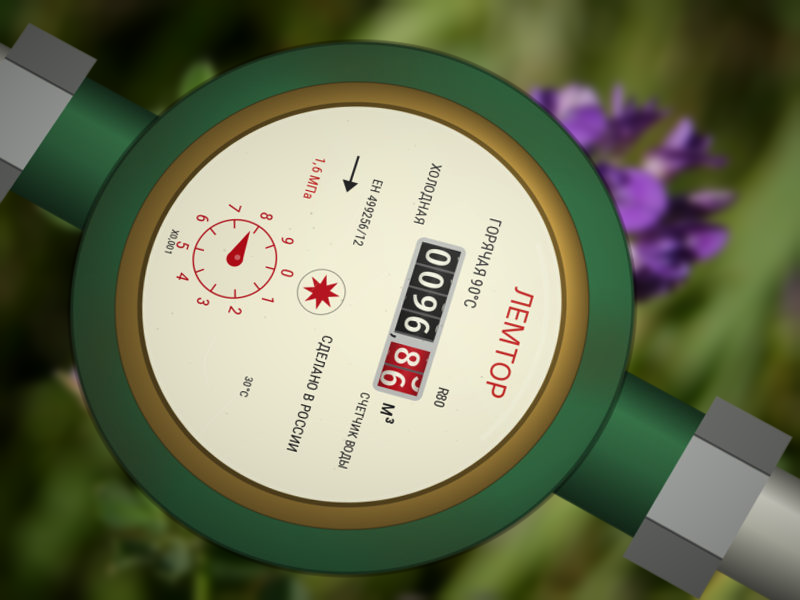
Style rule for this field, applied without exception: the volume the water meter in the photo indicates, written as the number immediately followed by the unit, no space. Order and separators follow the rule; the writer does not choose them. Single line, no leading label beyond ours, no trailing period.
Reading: 96.857m³
